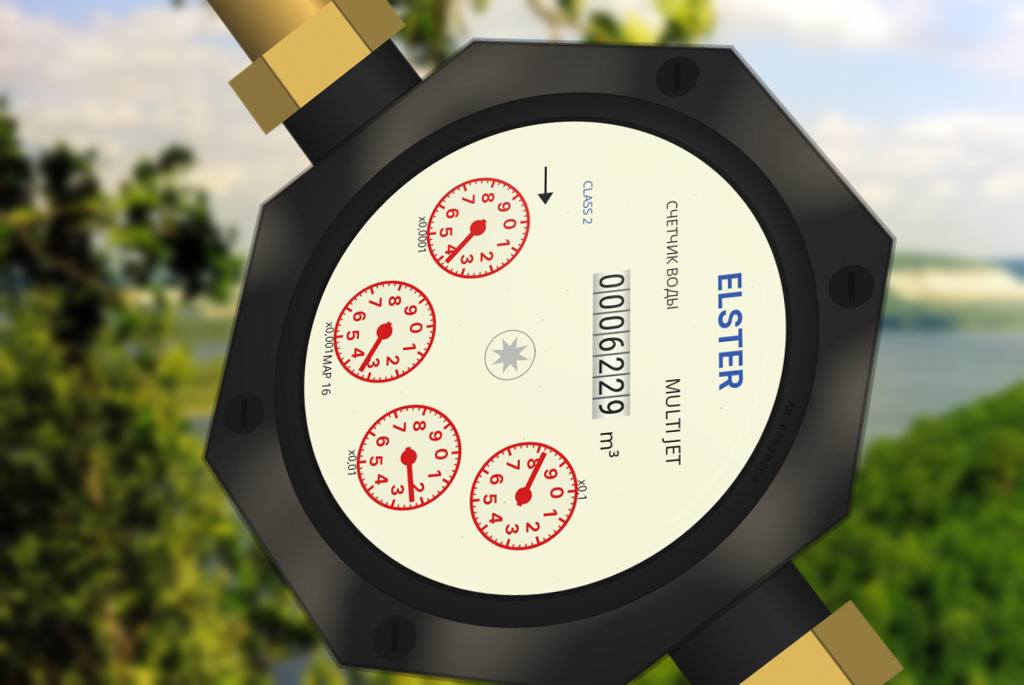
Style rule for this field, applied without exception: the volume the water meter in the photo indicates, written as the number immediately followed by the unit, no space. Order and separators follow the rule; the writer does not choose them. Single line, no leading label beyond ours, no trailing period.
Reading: 6229.8233m³
